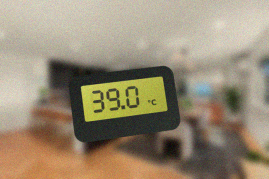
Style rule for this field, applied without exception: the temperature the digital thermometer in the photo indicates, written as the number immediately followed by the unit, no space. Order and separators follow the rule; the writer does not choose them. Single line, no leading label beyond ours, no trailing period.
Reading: 39.0°C
